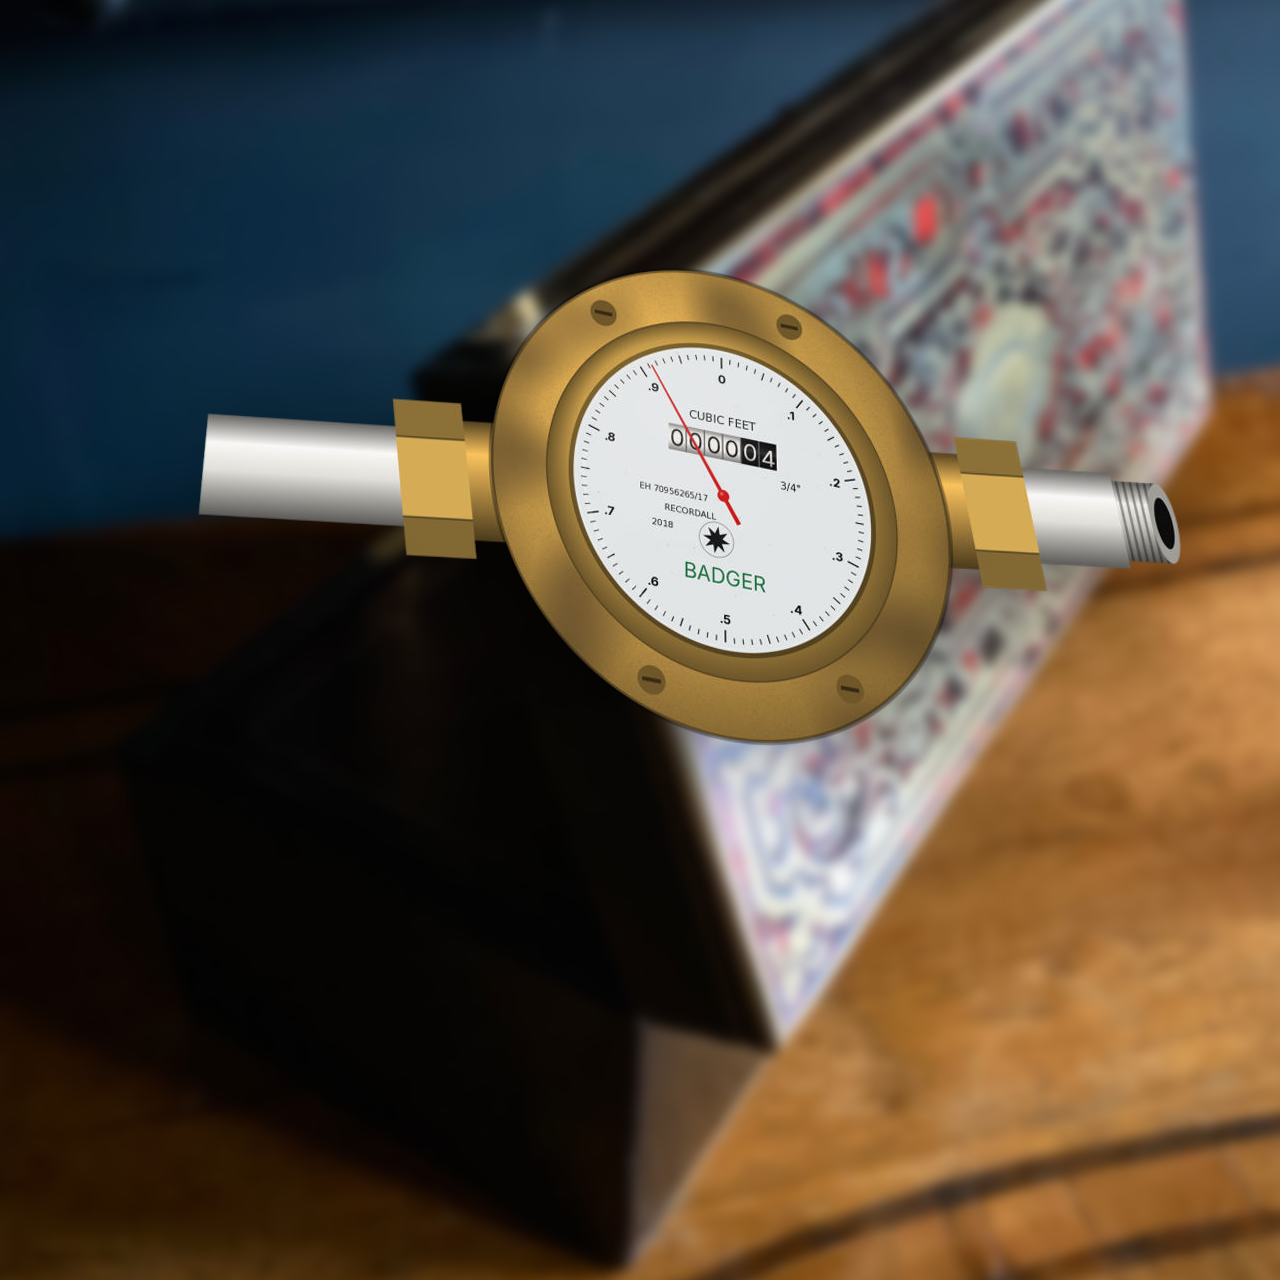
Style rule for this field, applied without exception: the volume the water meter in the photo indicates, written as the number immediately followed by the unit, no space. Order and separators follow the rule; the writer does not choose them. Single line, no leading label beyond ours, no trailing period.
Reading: 3.91ft³
